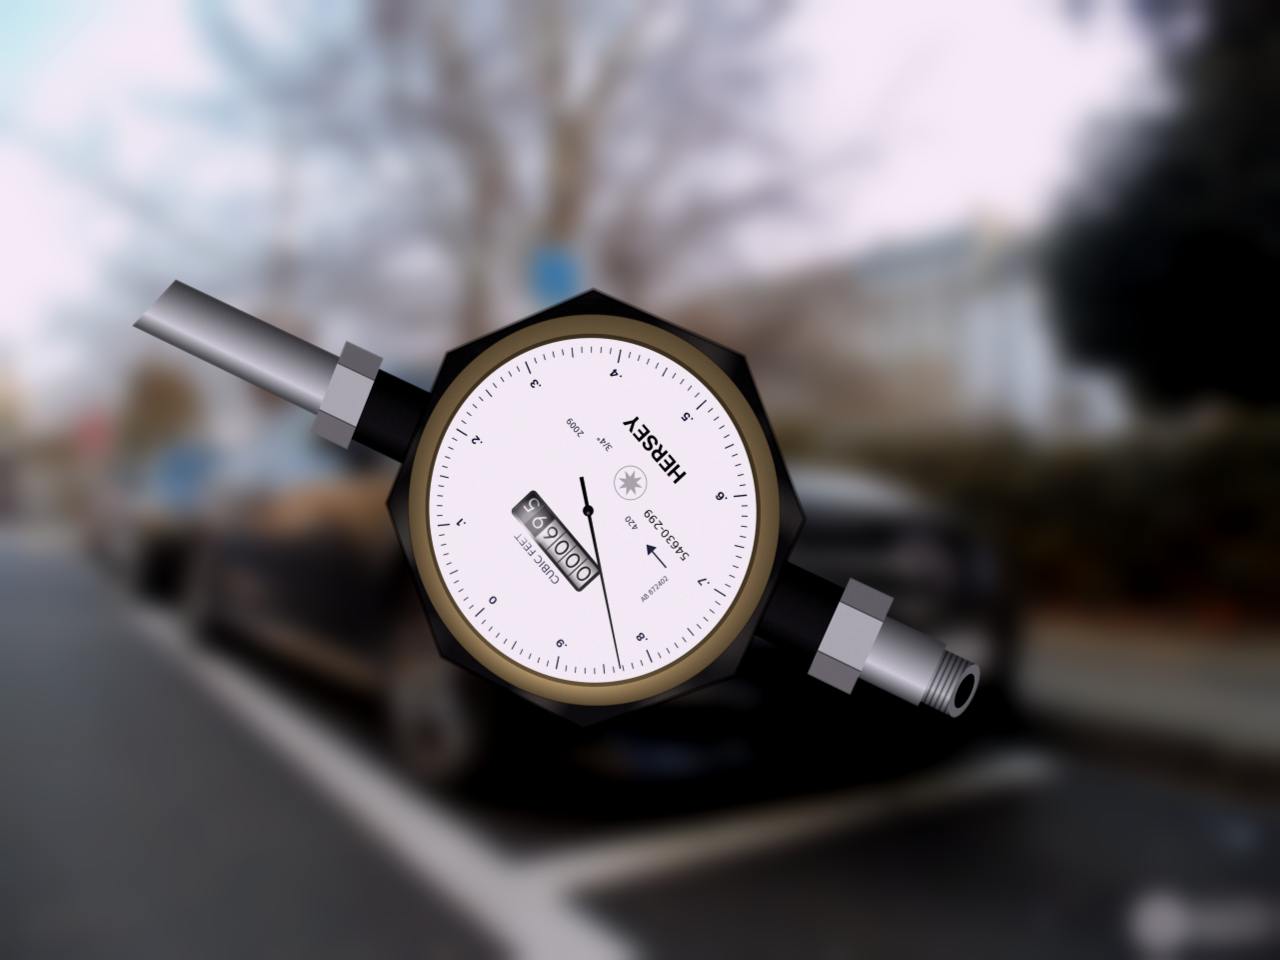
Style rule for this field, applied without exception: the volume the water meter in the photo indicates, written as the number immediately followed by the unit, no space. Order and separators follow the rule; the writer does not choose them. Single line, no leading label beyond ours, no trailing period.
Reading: 694.83ft³
